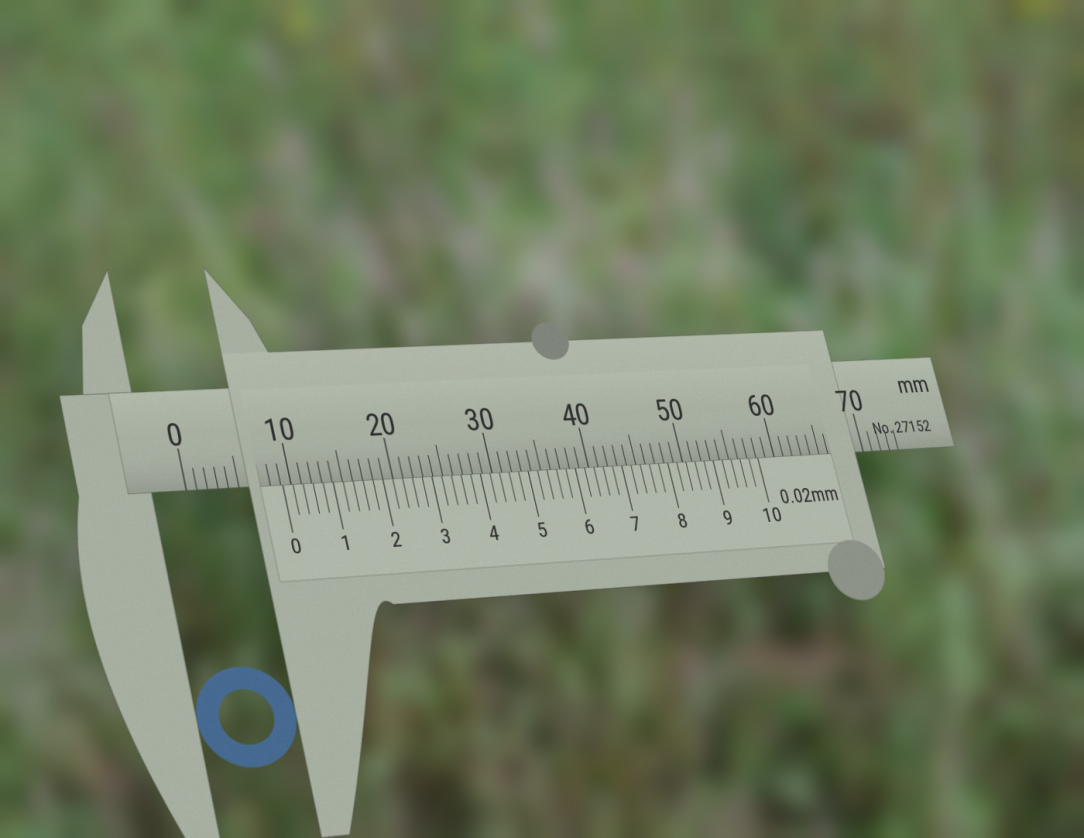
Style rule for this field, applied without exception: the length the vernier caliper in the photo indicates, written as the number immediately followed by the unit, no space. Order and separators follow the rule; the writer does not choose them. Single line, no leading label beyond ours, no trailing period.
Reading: 9.2mm
